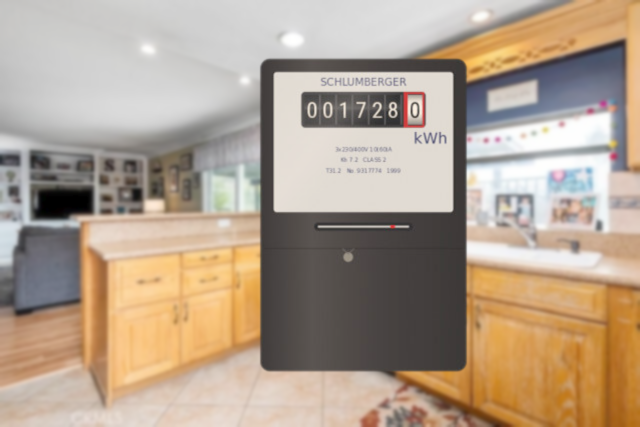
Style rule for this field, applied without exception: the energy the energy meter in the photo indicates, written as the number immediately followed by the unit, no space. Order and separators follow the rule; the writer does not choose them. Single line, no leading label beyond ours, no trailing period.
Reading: 1728.0kWh
